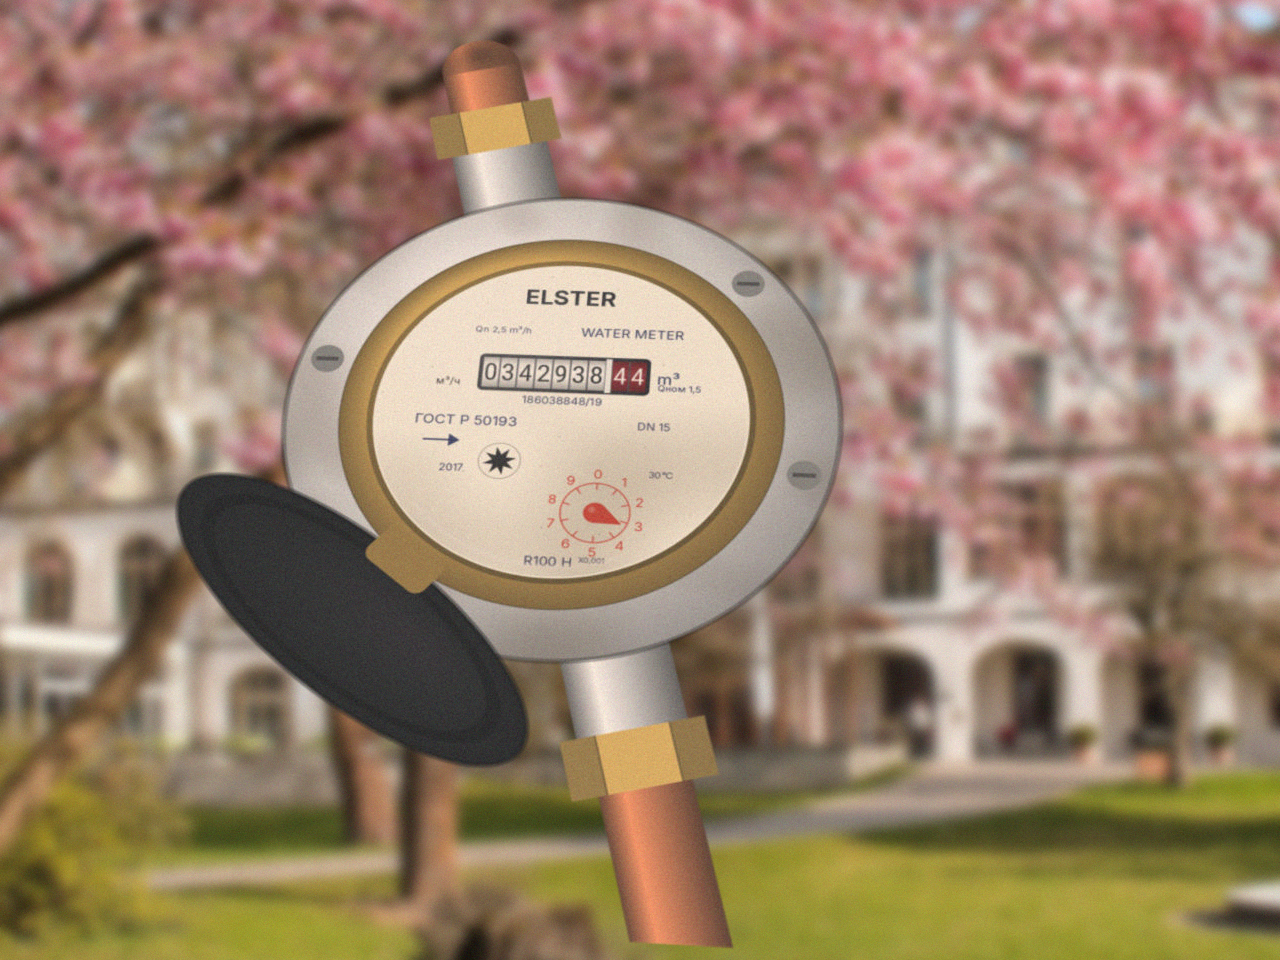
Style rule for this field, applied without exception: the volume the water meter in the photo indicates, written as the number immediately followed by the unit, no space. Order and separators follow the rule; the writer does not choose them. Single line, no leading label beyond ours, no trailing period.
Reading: 342938.443m³
